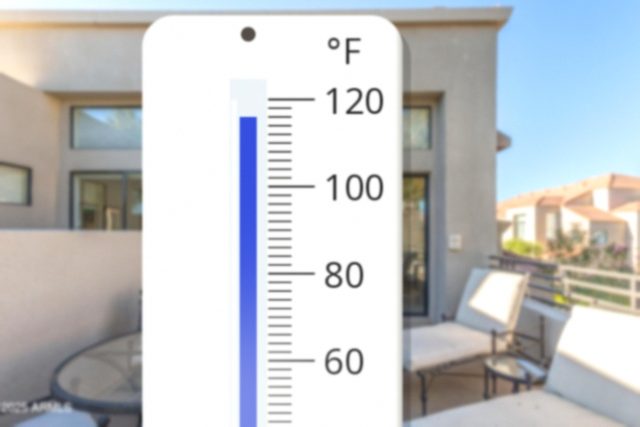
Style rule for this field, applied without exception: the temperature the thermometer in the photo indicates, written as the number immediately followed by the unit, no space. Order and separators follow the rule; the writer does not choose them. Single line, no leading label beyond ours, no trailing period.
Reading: 116°F
